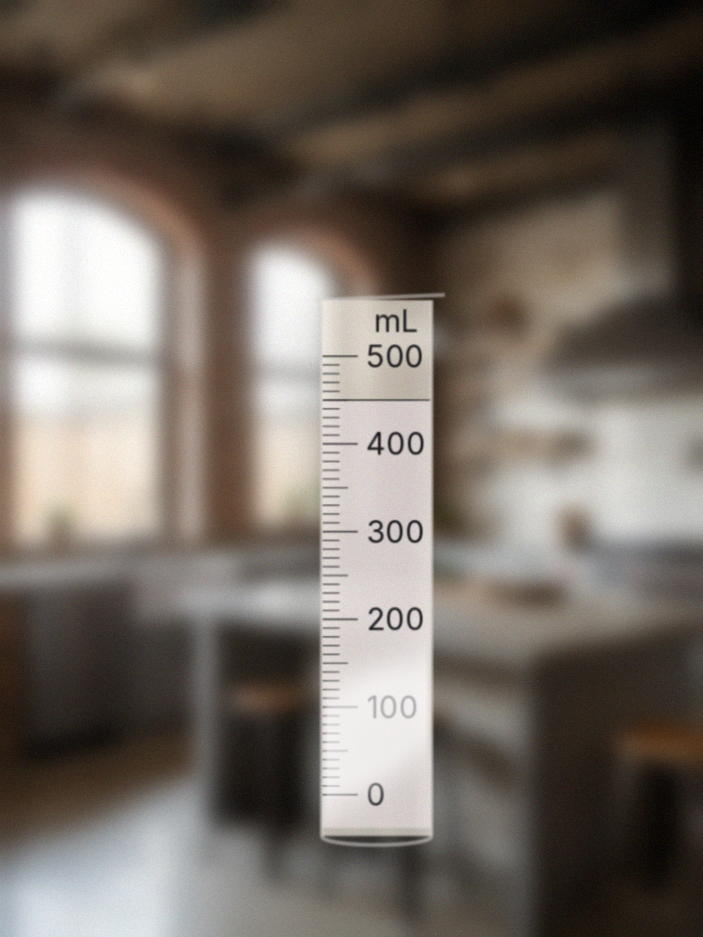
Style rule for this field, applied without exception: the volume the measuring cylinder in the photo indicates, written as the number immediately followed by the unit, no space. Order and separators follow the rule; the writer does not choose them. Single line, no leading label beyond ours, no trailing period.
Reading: 450mL
